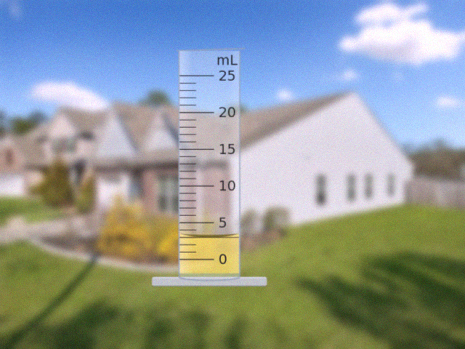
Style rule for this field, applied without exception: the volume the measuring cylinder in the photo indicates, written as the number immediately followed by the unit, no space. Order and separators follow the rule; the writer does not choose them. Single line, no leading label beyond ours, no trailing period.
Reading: 3mL
